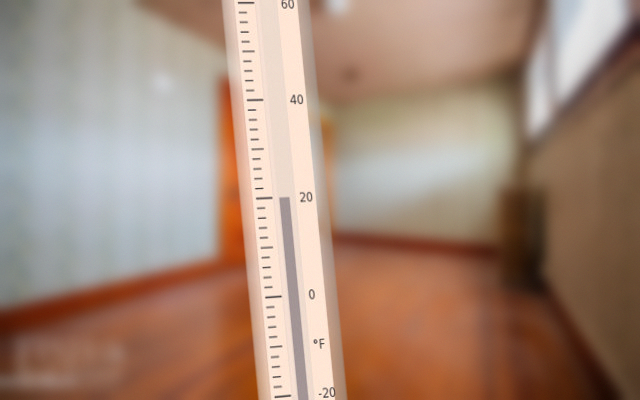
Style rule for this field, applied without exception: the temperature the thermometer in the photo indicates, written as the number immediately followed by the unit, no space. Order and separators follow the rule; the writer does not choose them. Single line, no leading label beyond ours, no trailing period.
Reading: 20°F
